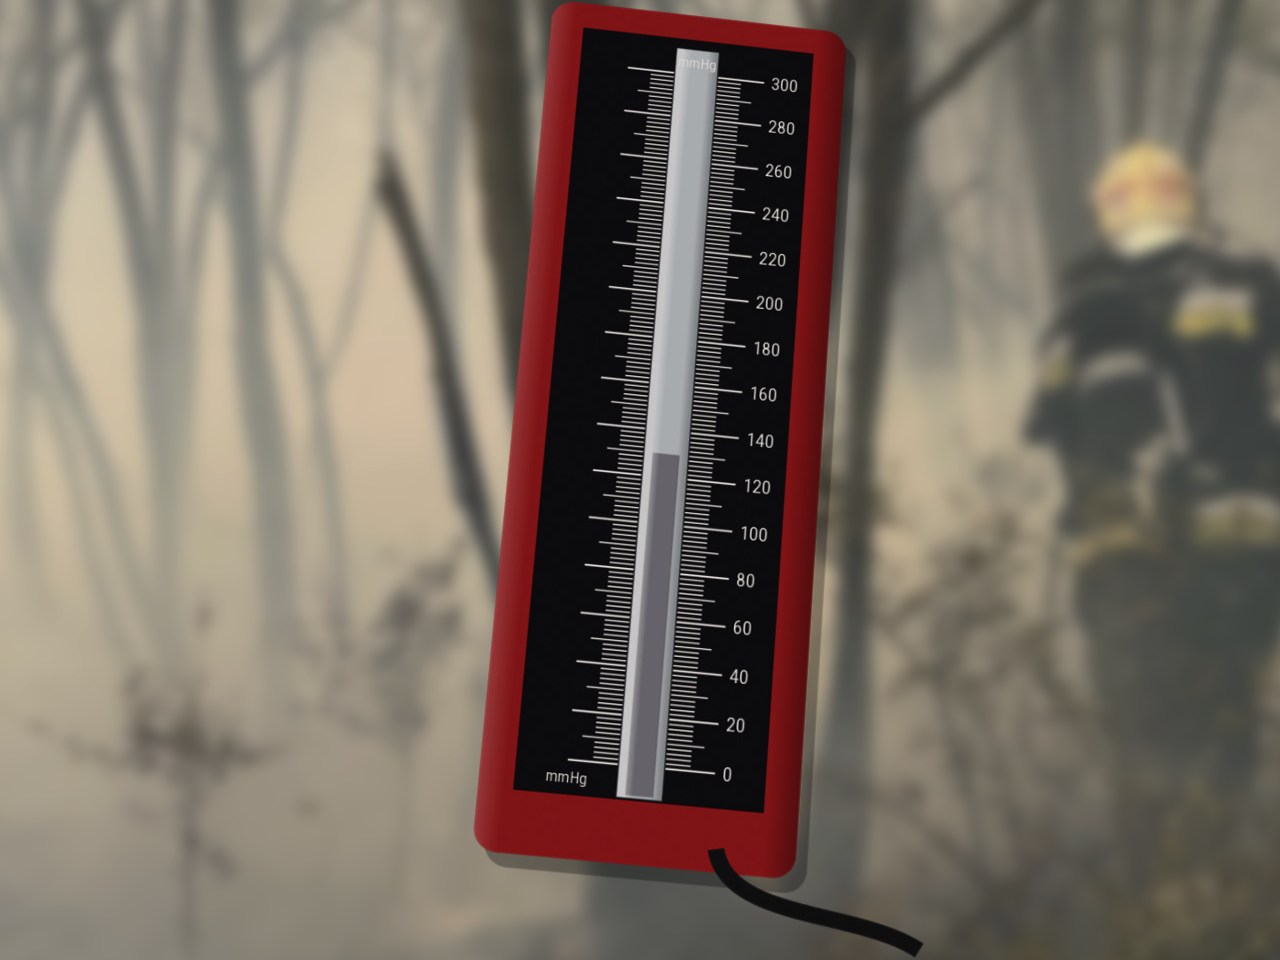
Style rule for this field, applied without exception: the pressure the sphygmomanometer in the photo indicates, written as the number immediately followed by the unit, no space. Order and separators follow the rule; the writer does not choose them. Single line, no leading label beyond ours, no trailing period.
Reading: 130mmHg
